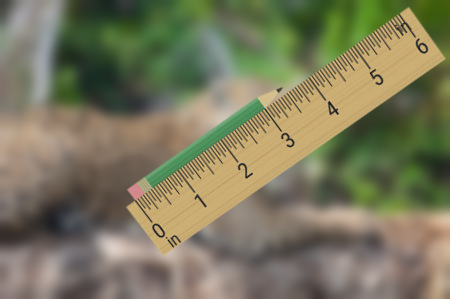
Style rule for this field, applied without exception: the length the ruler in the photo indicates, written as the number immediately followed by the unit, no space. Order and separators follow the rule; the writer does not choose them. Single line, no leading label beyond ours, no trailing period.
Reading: 3.5in
